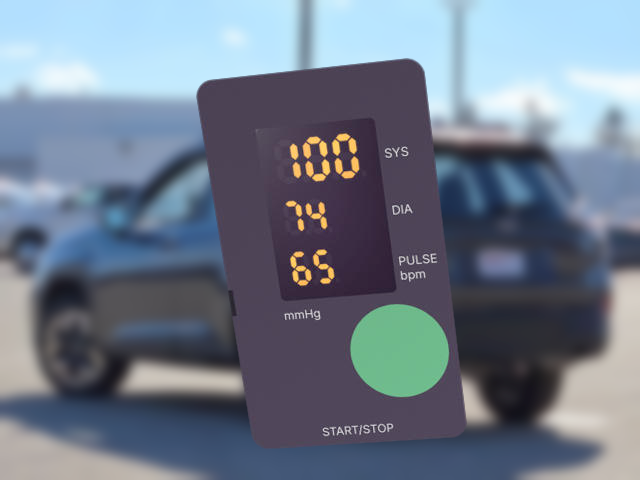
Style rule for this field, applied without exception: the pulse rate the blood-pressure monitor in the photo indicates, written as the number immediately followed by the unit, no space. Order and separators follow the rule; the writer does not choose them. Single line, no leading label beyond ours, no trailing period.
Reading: 65bpm
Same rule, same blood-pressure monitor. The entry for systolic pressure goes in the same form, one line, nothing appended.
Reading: 100mmHg
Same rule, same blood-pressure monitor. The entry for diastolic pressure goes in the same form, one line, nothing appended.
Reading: 74mmHg
